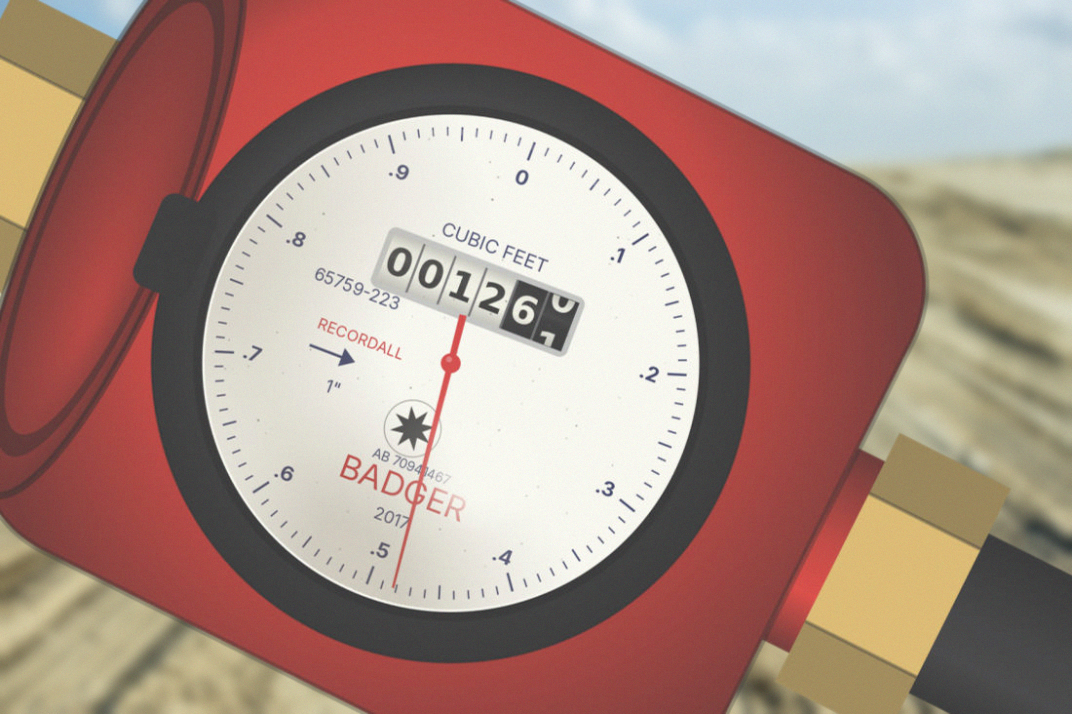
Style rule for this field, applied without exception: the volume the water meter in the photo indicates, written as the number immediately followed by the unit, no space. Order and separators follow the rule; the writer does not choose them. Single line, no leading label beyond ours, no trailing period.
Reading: 1260.48ft³
